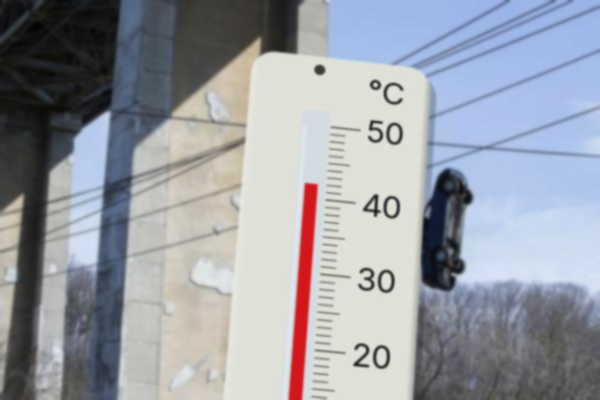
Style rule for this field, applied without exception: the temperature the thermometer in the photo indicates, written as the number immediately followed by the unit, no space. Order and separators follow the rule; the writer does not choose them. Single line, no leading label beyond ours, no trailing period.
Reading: 42°C
